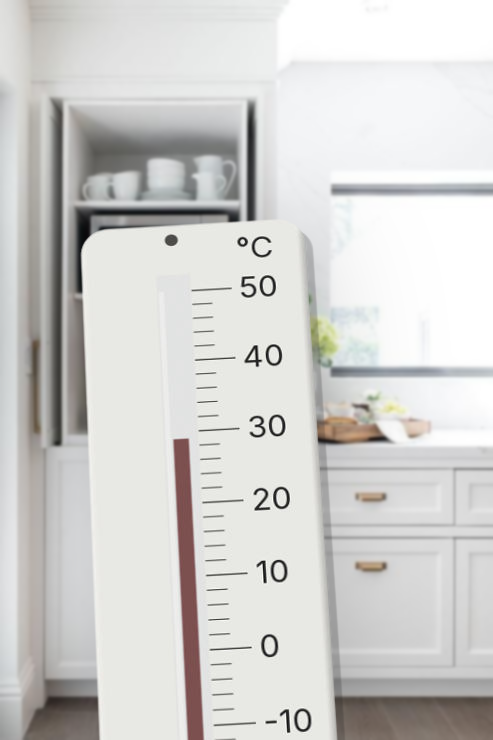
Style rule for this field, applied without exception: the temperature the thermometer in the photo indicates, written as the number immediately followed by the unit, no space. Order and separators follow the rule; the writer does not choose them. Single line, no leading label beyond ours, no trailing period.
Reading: 29°C
